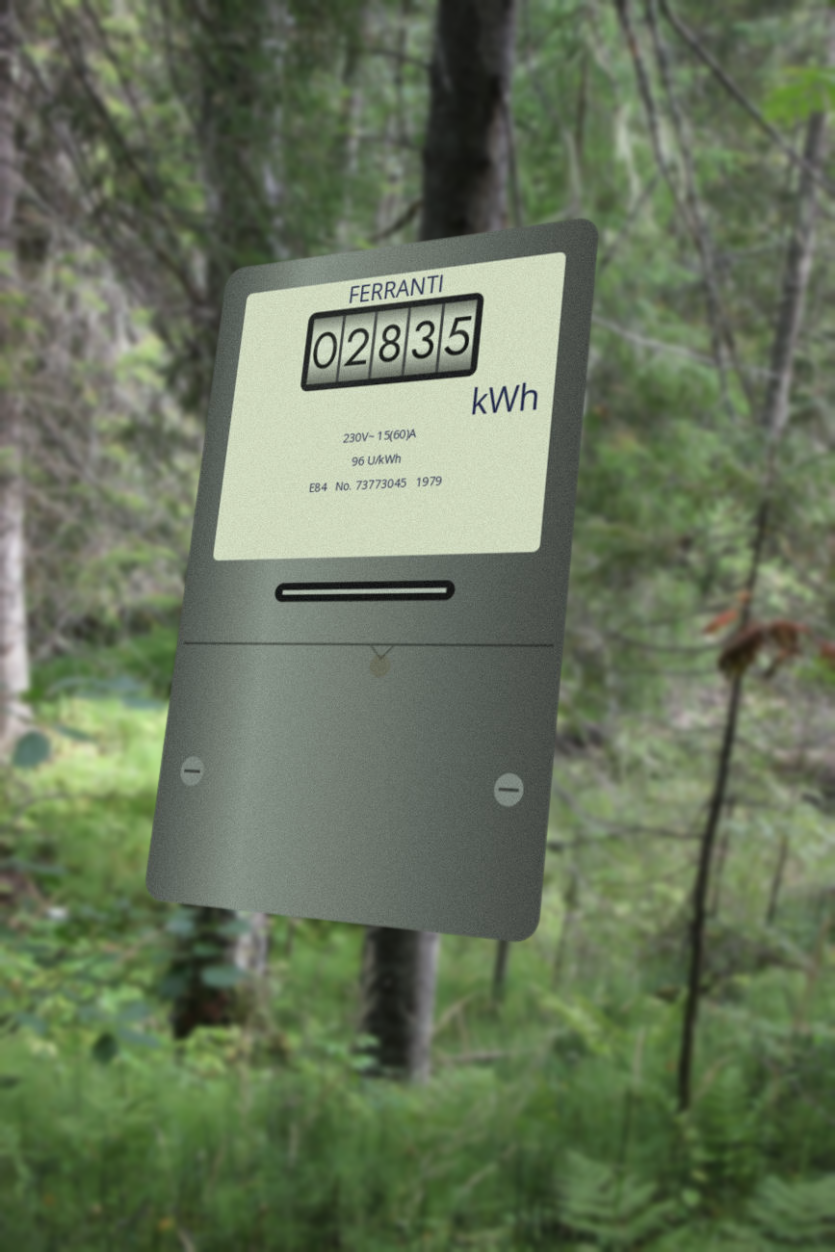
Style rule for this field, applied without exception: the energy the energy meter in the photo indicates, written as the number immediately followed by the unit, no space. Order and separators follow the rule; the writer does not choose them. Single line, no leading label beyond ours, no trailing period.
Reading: 2835kWh
